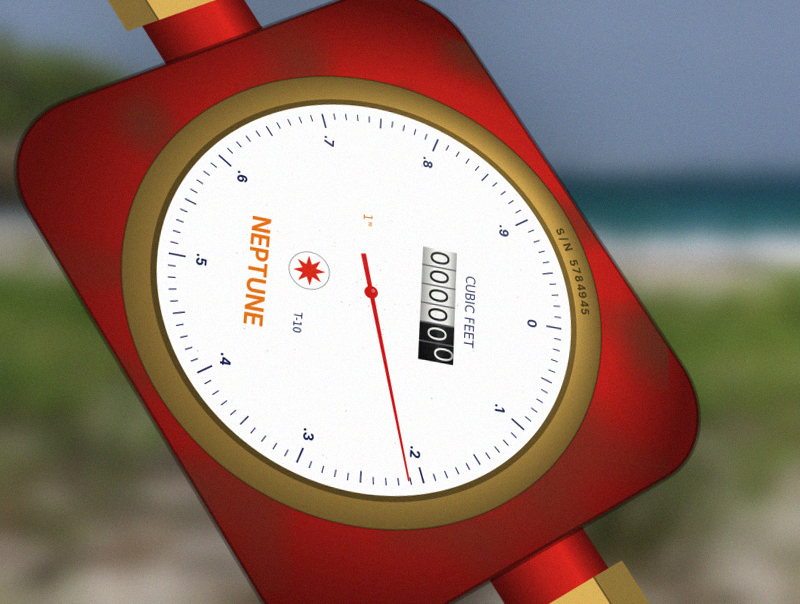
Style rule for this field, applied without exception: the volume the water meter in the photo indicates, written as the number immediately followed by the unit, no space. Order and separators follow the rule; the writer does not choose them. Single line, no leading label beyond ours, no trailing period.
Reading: 0.21ft³
